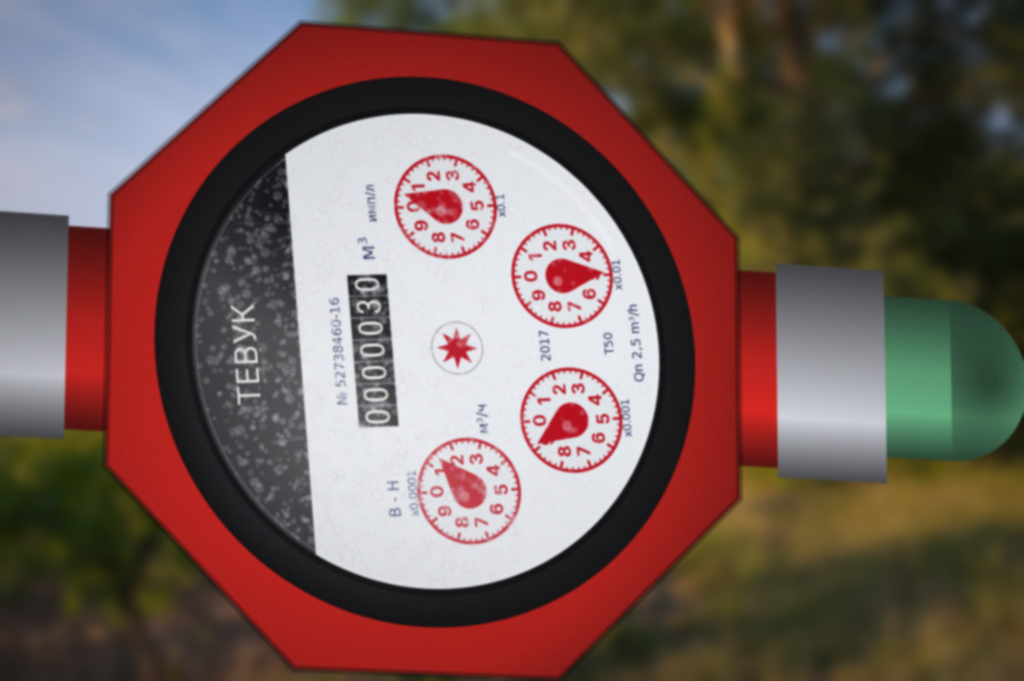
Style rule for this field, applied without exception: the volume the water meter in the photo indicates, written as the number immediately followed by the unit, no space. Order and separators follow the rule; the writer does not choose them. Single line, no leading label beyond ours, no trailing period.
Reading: 30.0491m³
